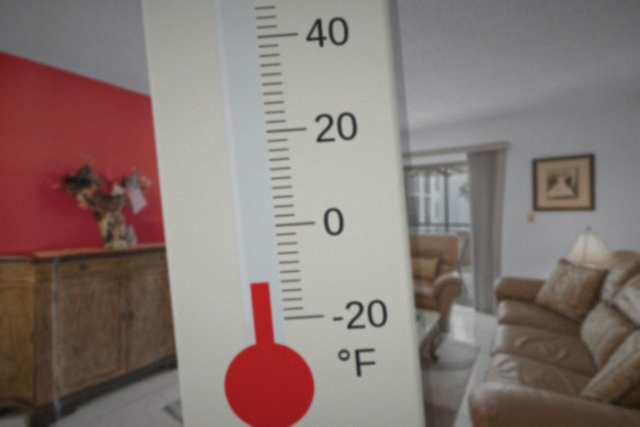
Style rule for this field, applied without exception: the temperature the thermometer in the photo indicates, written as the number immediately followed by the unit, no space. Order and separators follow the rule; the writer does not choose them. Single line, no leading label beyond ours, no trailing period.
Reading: -12°F
